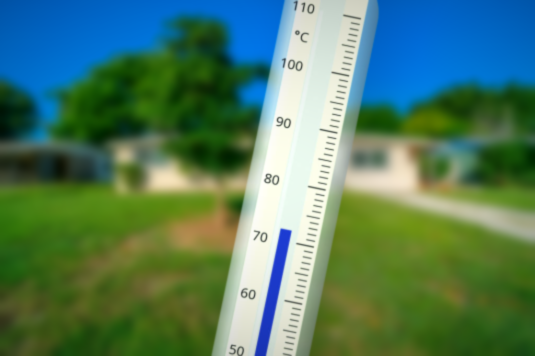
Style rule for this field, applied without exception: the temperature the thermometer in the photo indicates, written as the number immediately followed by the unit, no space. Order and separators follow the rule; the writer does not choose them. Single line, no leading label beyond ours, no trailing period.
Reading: 72°C
